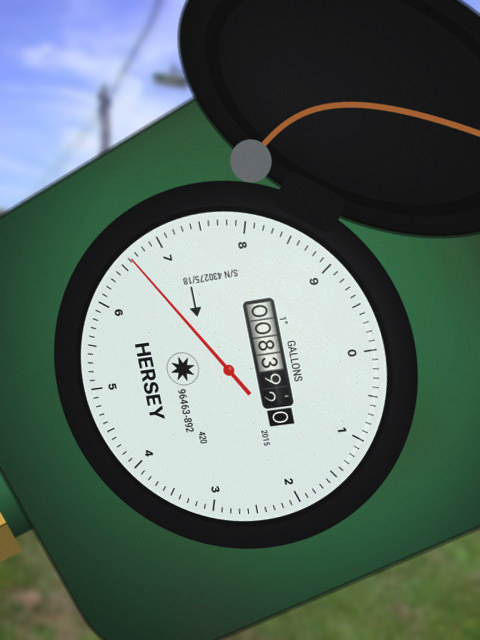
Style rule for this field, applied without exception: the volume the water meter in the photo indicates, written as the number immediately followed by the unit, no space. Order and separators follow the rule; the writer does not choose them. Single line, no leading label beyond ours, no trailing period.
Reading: 83916.6gal
